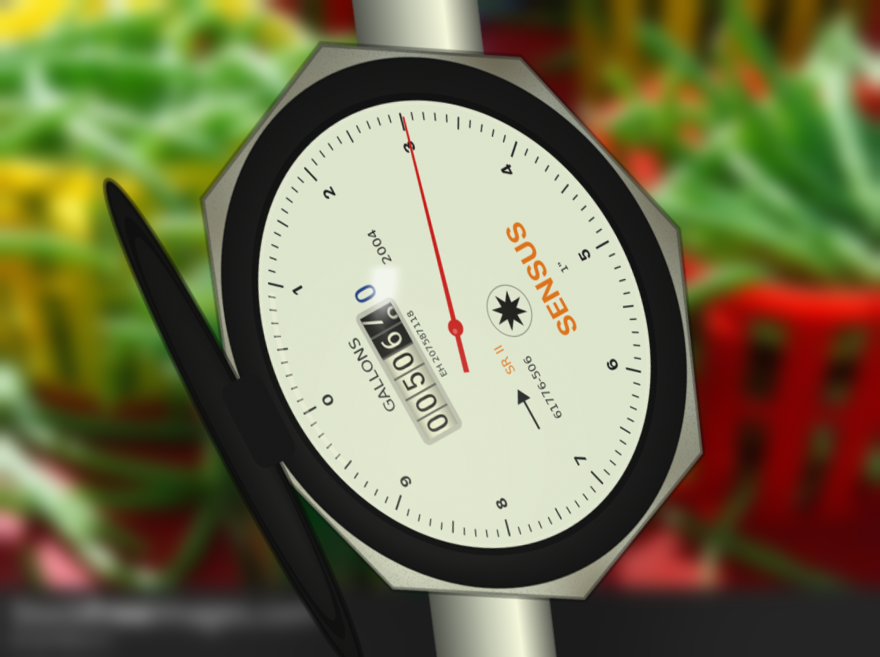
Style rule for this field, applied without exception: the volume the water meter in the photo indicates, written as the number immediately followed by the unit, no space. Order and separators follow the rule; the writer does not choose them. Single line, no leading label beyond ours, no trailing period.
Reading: 50673.0gal
